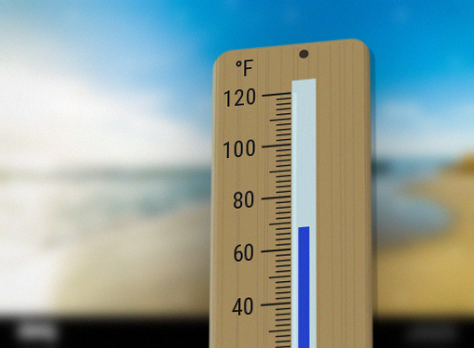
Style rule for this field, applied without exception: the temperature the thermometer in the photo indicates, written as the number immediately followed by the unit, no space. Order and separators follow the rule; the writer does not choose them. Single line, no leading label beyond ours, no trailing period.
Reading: 68°F
